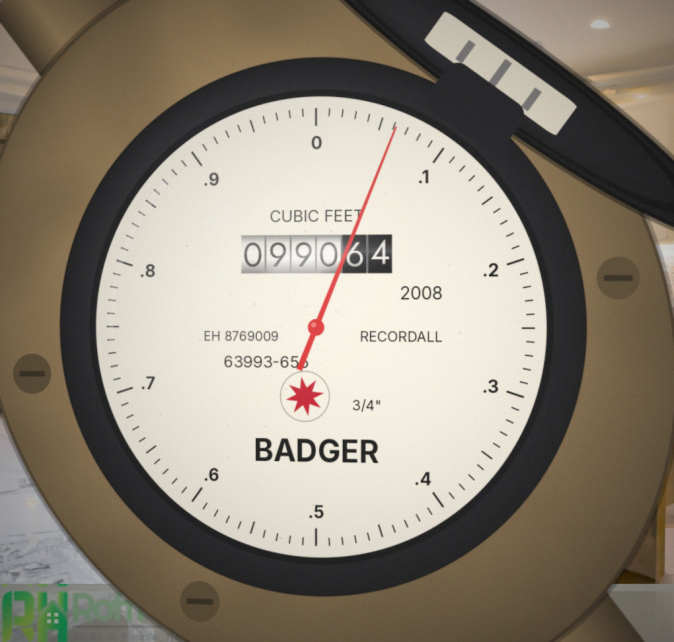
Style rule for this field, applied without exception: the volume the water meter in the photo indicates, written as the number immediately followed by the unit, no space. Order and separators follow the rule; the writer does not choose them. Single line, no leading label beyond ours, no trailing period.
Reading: 99064.06ft³
